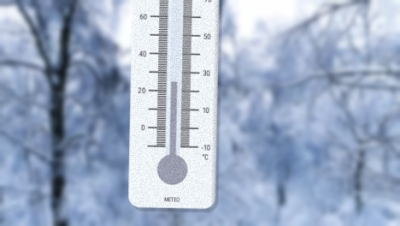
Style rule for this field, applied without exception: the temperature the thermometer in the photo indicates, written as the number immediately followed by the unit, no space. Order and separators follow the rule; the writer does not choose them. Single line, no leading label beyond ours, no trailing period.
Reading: 25°C
